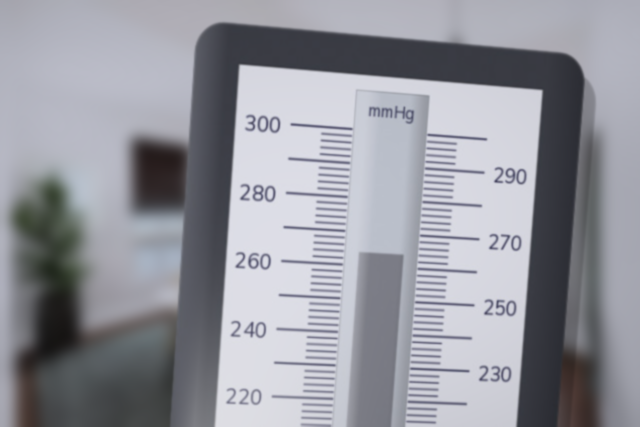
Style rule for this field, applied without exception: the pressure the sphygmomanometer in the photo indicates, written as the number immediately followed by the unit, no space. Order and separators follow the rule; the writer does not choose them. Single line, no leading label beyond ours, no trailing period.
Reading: 264mmHg
